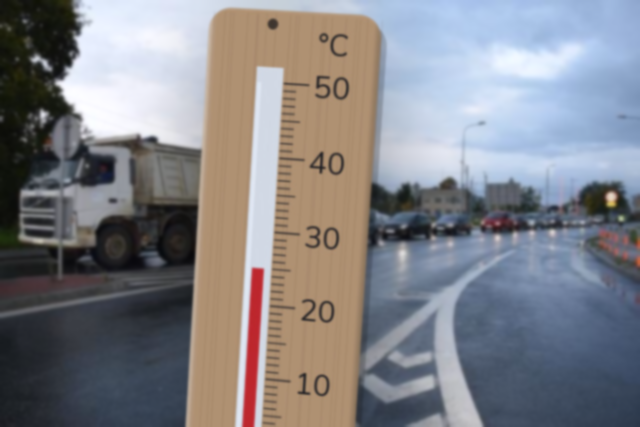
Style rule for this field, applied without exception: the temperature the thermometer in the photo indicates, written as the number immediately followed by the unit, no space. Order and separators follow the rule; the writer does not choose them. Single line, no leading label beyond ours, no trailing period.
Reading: 25°C
